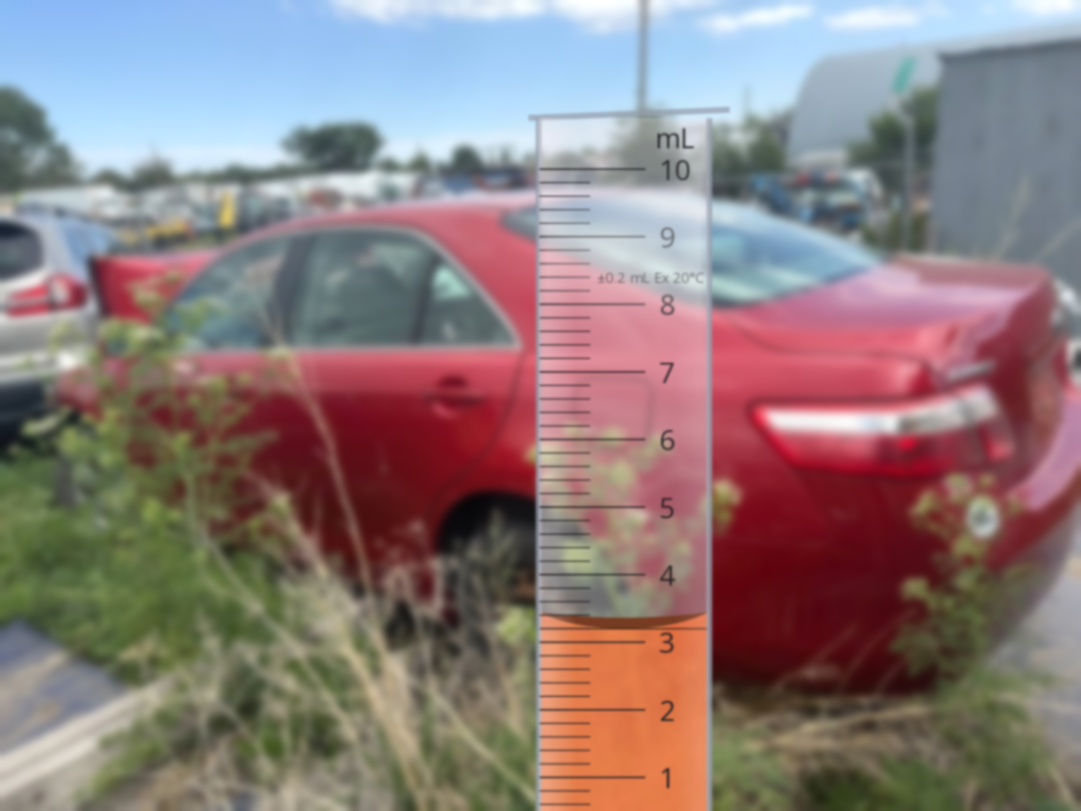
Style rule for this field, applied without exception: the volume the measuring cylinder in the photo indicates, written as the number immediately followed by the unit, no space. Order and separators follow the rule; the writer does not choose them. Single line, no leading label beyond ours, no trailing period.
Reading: 3.2mL
